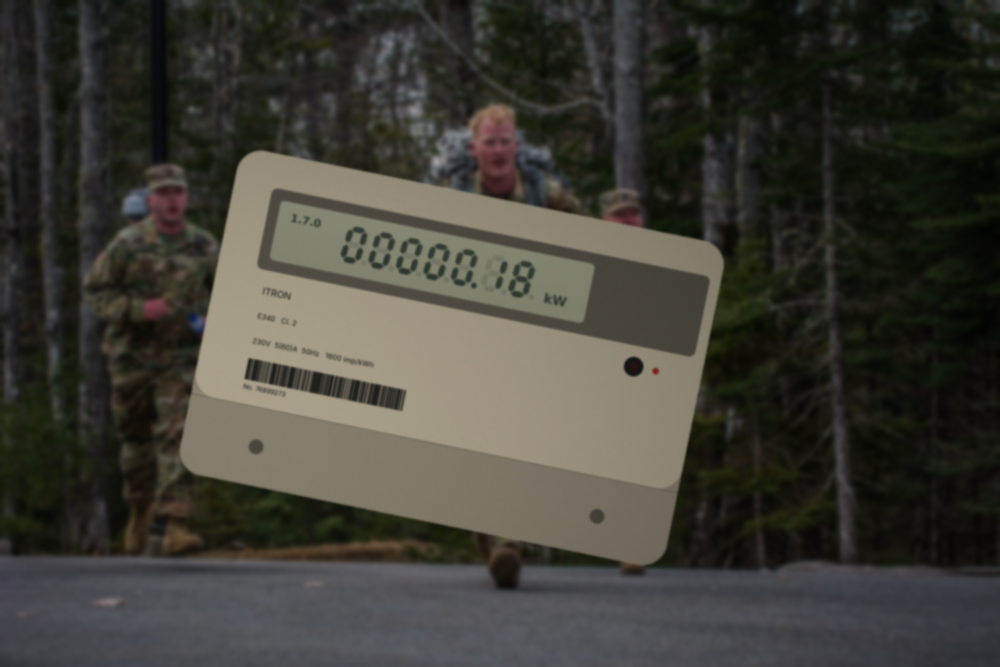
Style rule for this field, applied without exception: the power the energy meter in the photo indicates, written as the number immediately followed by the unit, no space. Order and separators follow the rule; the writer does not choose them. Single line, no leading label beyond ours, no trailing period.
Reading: 0.18kW
